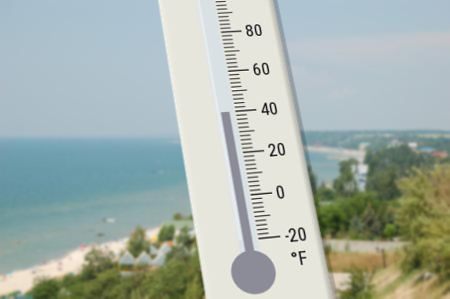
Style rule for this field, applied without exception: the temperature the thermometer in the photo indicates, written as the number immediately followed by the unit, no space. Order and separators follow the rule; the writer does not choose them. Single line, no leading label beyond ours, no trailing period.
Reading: 40°F
